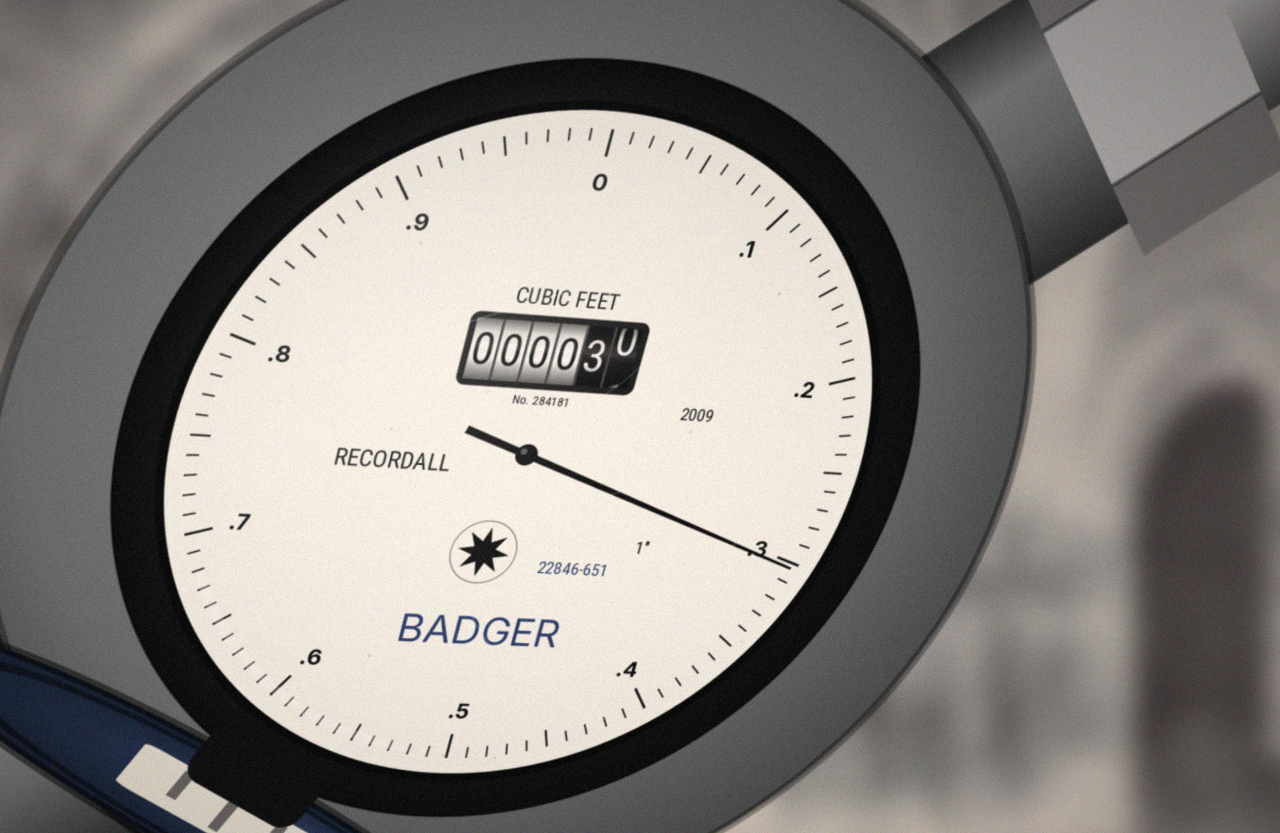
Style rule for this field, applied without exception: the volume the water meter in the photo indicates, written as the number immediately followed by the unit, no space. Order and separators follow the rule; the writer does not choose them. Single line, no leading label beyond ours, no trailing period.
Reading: 30.30ft³
